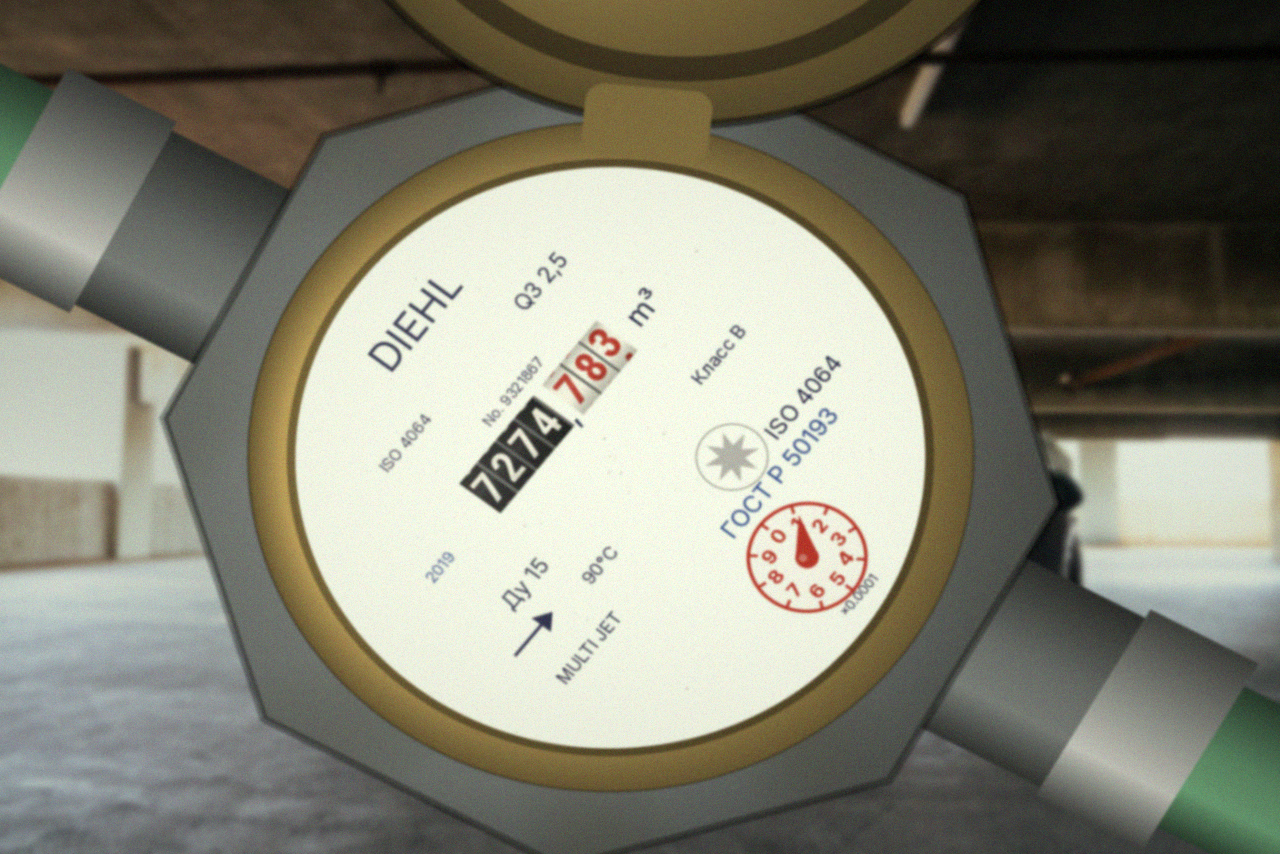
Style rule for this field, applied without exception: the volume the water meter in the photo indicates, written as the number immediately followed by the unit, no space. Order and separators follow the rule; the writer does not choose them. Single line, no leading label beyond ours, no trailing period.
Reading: 7274.7831m³
